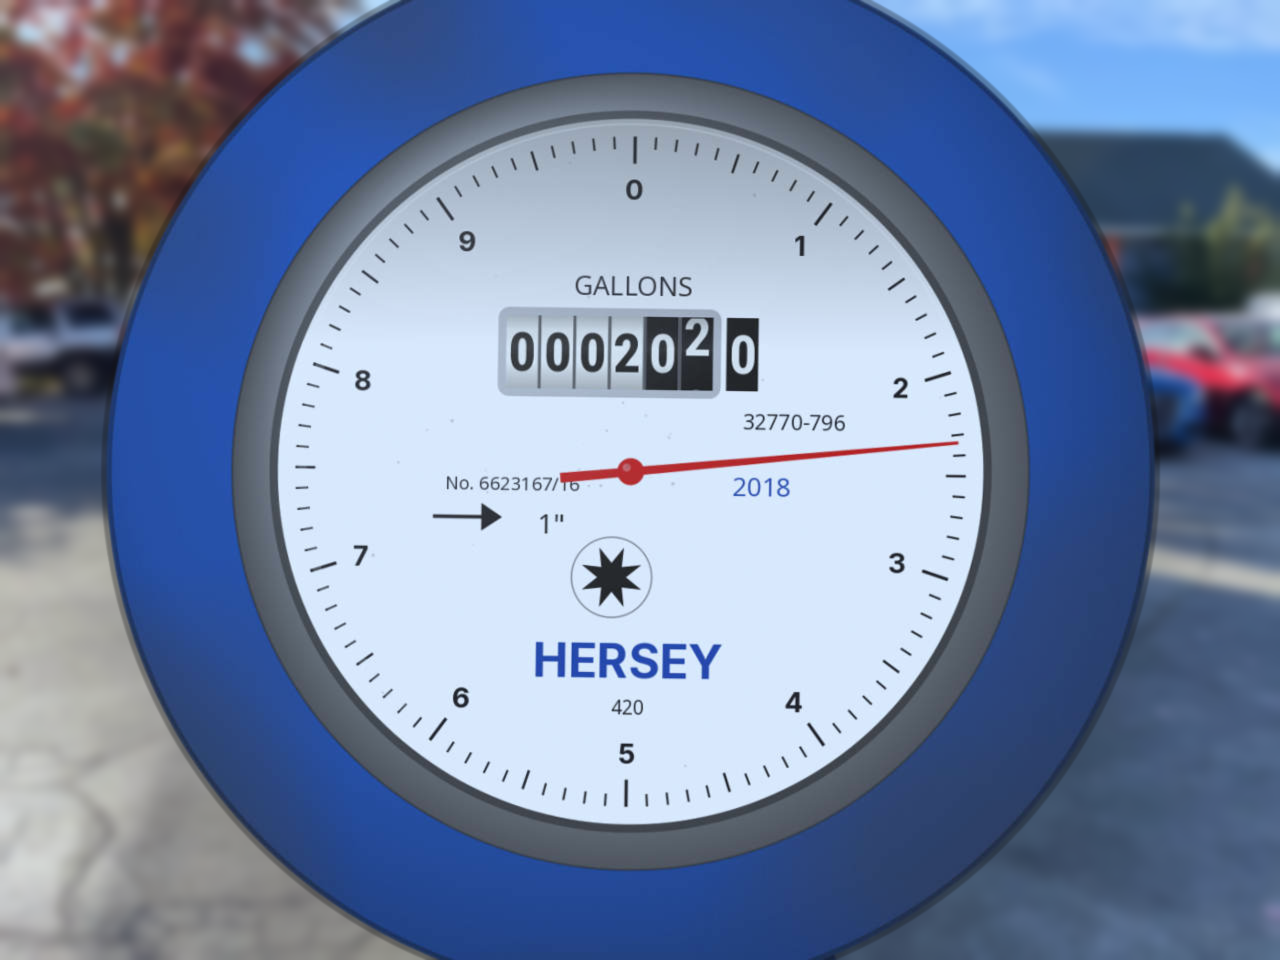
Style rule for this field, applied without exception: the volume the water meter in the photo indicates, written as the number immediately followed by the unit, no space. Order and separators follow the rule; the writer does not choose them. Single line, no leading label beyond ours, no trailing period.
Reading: 2022.3gal
